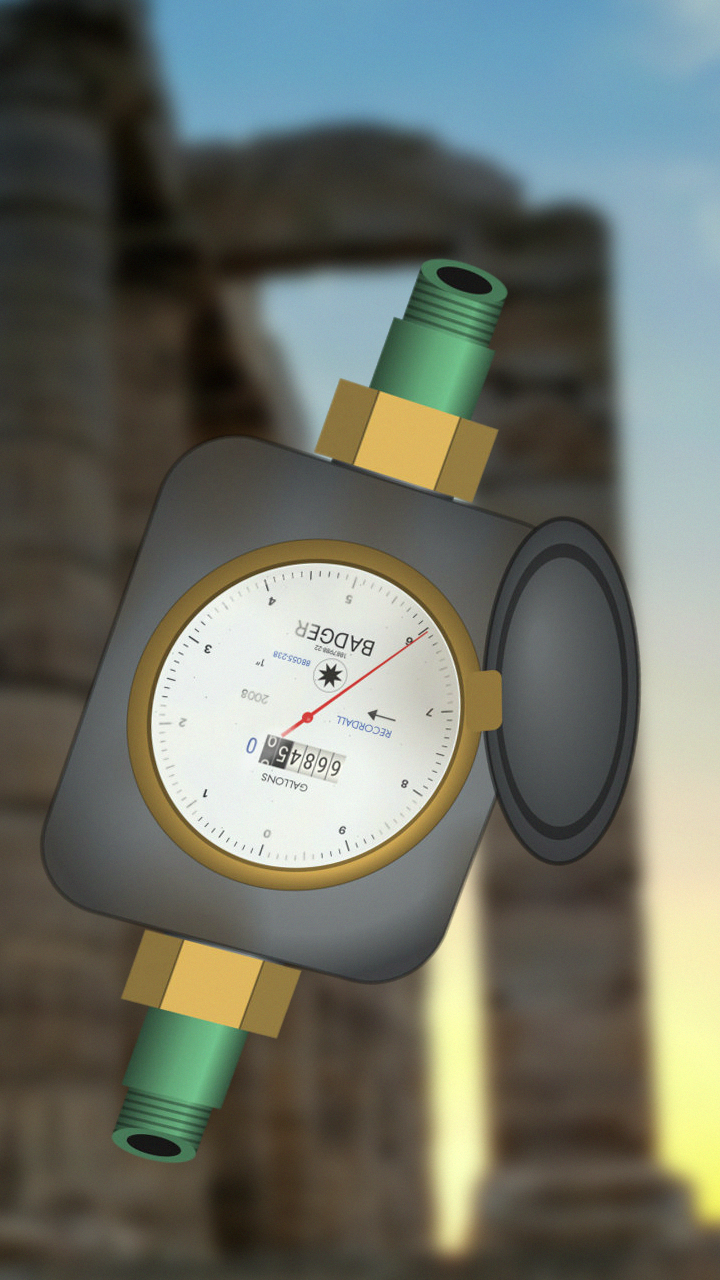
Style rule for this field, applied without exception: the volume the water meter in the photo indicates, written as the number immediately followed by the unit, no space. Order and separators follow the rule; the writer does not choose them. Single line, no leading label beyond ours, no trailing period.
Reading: 6684586.0gal
